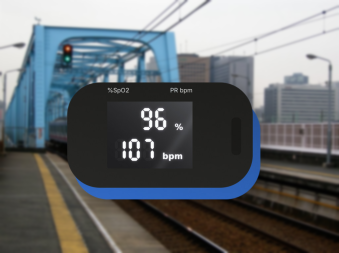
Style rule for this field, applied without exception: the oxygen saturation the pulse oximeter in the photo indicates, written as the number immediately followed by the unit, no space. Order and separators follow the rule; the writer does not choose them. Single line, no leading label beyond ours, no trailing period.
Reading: 96%
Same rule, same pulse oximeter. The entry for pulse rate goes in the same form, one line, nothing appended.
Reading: 107bpm
